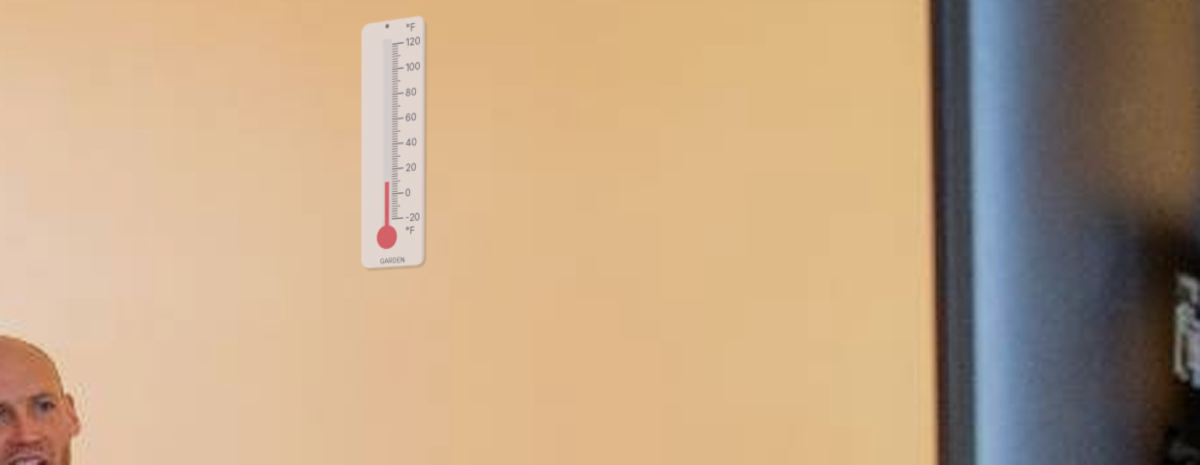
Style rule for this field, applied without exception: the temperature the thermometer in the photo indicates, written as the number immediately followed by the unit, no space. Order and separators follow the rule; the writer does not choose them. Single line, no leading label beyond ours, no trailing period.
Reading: 10°F
